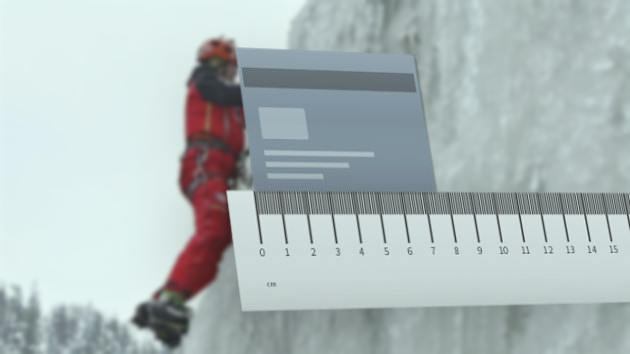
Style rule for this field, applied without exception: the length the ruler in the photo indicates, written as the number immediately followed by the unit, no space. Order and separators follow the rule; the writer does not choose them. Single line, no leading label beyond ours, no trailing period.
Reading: 7.5cm
